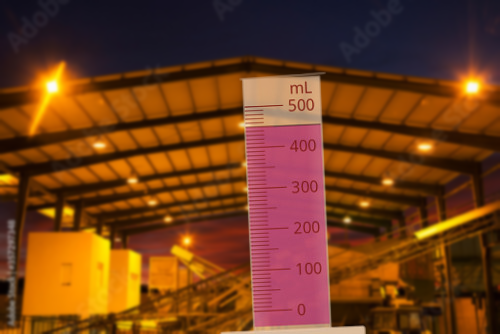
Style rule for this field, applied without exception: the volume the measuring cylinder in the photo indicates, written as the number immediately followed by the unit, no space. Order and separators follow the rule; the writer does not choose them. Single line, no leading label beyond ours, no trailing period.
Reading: 450mL
